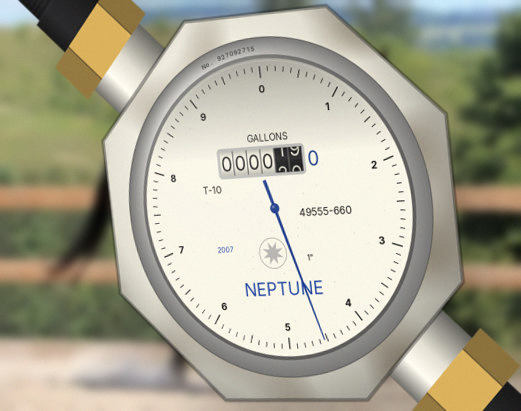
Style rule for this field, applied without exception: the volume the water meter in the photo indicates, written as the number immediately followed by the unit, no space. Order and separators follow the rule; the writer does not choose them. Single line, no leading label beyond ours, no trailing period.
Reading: 194.5gal
